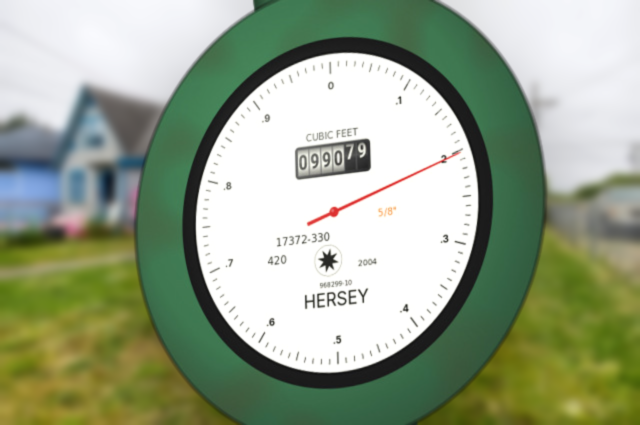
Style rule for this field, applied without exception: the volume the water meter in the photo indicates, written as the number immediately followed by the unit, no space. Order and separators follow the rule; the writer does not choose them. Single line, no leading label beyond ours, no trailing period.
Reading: 99079.20ft³
